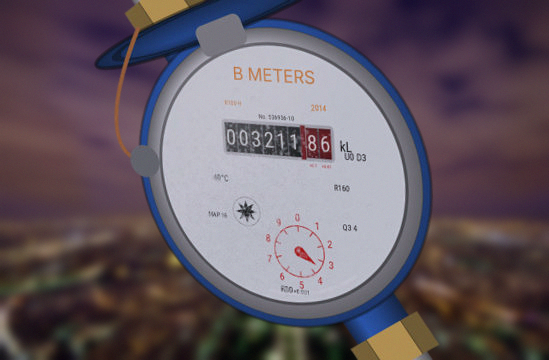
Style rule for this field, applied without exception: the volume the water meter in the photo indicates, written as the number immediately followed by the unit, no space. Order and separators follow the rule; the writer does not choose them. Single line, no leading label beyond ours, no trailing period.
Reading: 3211.863kL
